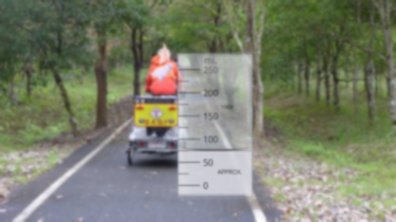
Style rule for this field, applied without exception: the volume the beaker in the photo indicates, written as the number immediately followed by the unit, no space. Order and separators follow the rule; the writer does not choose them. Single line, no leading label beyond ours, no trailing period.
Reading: 75mL
